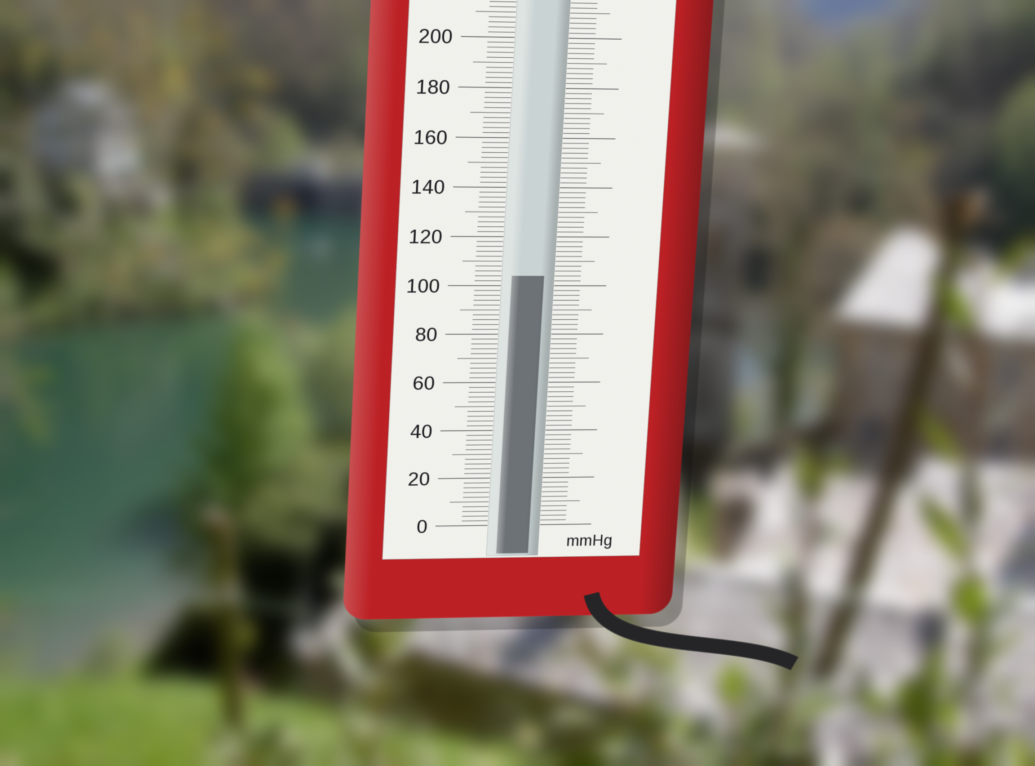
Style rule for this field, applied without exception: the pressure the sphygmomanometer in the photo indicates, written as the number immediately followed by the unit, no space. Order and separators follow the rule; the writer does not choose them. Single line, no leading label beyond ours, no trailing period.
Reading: 104mmHg
